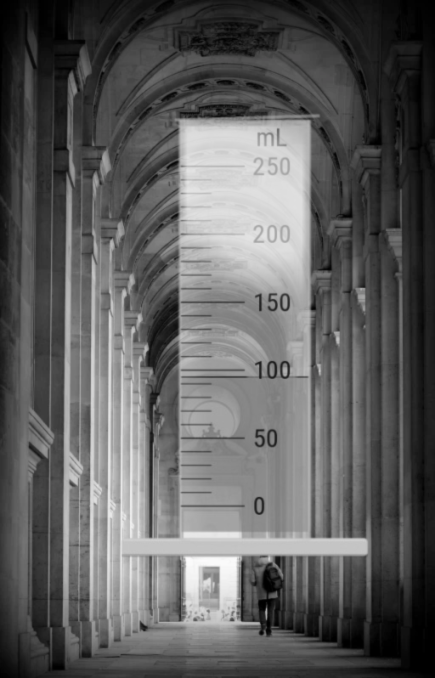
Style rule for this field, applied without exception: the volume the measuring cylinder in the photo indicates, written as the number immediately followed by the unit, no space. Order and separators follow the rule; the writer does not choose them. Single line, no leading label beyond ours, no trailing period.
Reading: 95mL
